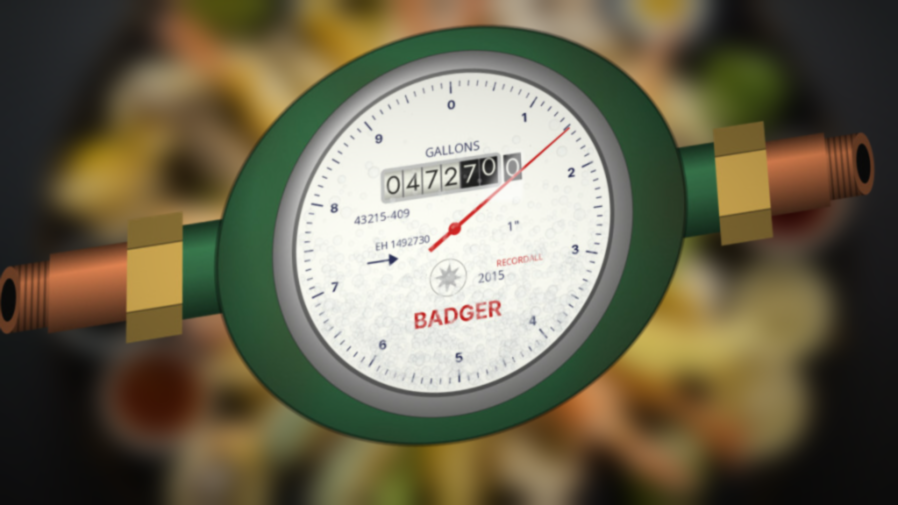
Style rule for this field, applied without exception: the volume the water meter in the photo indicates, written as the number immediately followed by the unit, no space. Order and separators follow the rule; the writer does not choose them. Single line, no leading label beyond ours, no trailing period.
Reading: 472701.5gal
